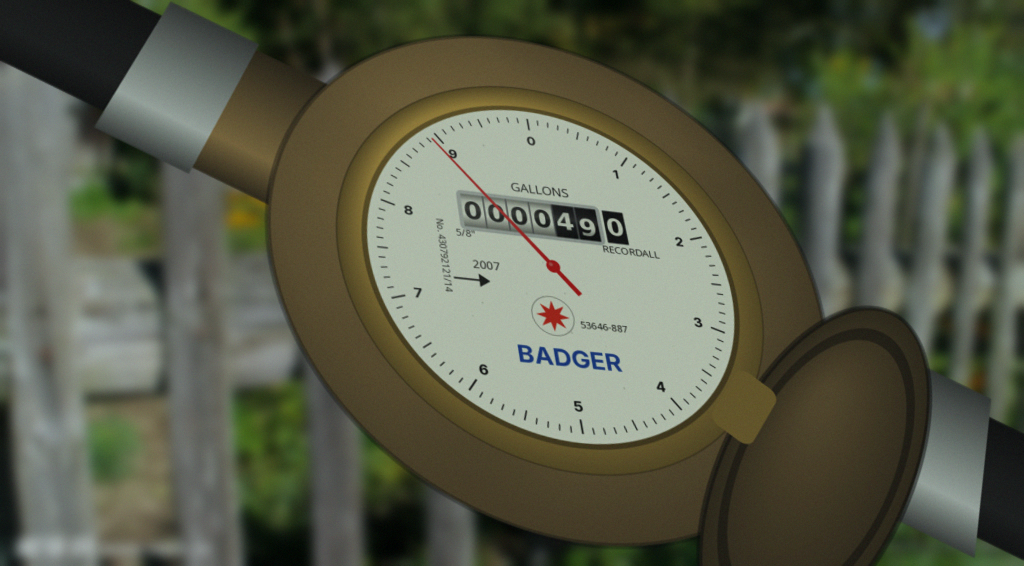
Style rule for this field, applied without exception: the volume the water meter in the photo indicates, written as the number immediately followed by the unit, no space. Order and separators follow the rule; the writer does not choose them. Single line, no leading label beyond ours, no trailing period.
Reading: 488.9gal
